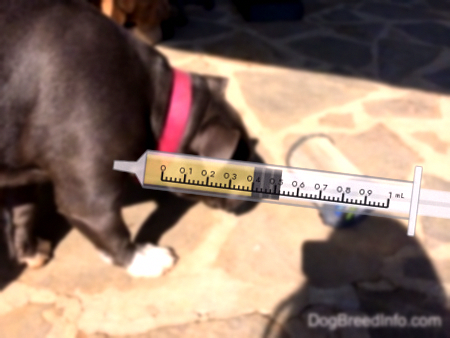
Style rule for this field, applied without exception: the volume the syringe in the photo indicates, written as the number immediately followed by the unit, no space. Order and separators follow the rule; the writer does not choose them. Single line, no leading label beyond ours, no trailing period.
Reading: 0.4mL
